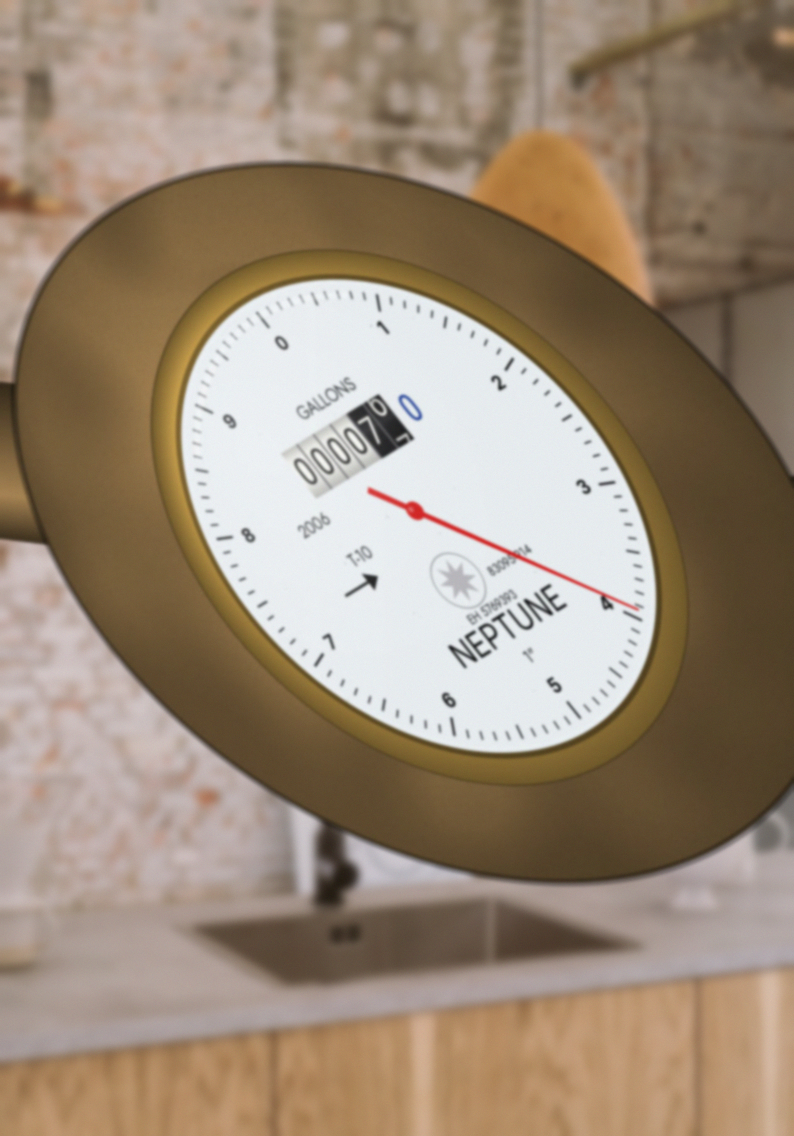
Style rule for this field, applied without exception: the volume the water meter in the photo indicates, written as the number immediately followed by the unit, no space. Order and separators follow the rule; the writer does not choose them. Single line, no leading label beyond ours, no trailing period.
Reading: 763.9gal
